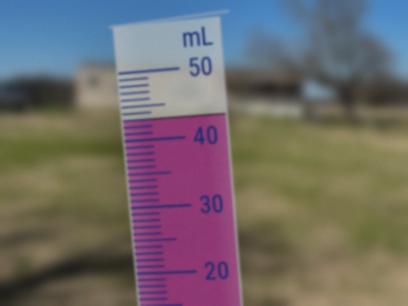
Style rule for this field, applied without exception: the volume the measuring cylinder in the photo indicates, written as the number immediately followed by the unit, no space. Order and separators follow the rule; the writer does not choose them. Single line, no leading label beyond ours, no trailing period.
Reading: 43mL
